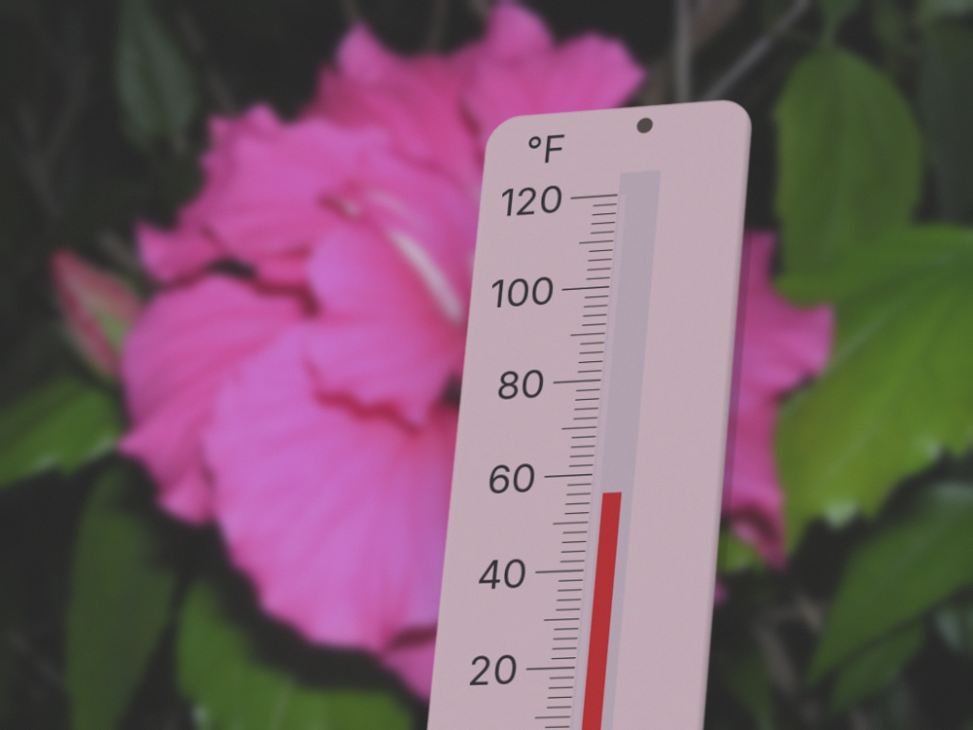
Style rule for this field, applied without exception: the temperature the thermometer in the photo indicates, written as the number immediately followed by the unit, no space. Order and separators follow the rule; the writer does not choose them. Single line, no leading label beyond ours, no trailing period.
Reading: 56°F
